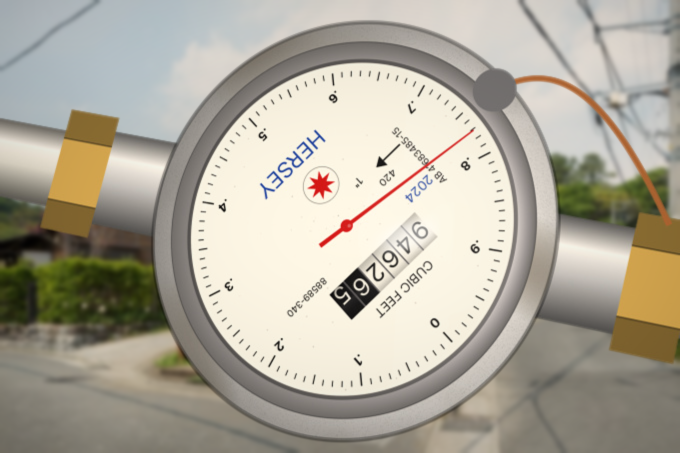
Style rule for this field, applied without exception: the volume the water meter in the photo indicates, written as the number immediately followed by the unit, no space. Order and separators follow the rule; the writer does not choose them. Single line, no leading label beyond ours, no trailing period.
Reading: 946264.77ft³
